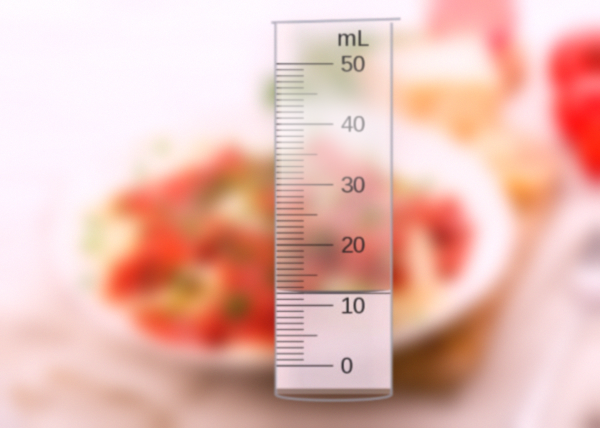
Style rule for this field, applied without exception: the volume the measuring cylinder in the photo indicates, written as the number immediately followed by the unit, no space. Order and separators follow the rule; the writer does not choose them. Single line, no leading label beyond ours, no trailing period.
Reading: 12mL
